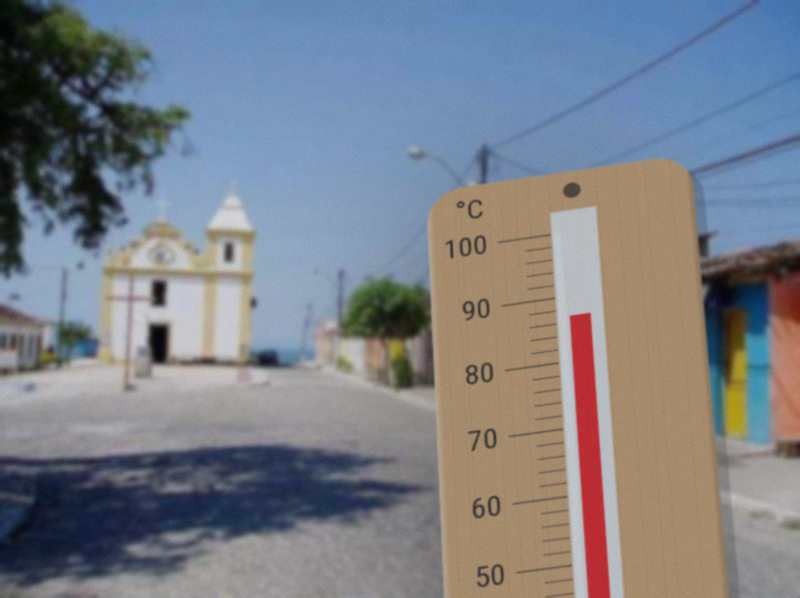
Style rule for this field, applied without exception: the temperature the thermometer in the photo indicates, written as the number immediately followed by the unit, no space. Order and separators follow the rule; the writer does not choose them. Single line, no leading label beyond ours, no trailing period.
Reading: 87°C
